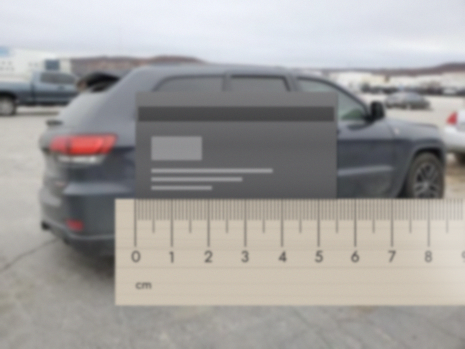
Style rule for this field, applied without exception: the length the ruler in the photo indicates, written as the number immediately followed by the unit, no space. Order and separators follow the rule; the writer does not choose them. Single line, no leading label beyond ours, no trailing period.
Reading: 5.5cm
